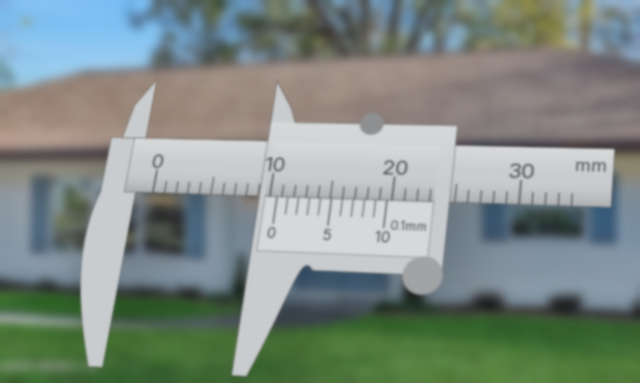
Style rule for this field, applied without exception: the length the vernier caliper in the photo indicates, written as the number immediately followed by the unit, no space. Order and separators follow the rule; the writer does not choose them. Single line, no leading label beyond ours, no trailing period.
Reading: 10.6mm
